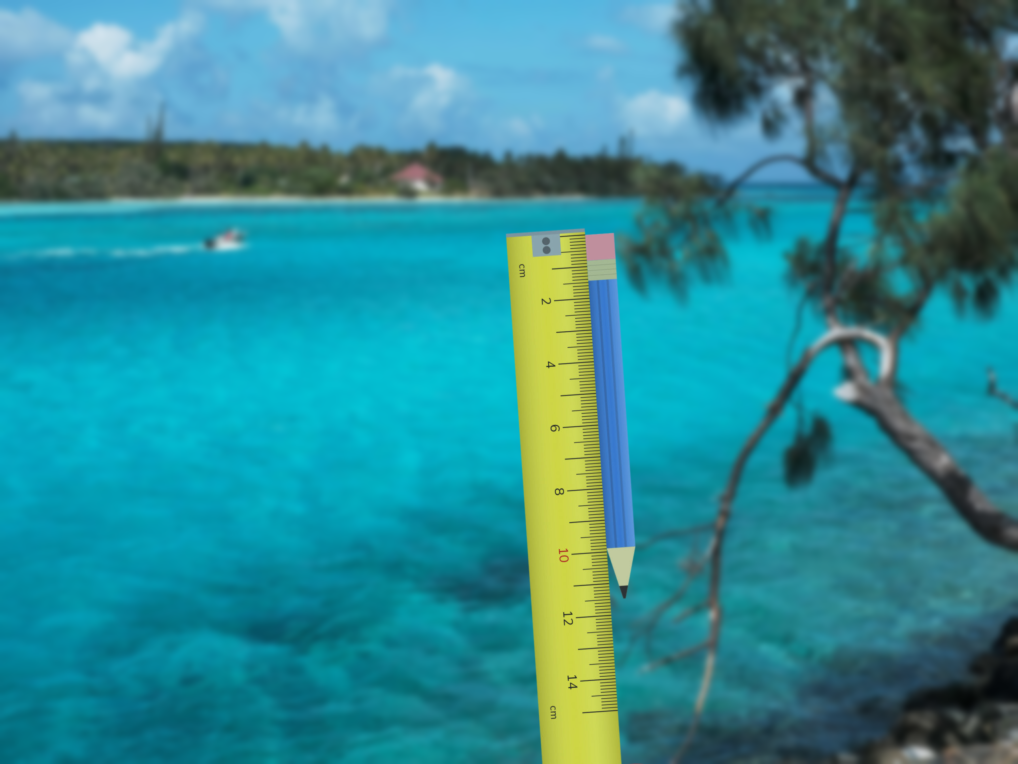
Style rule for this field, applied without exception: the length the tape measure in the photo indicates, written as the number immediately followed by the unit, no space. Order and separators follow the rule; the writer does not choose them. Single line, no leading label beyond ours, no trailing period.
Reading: 11.5cm
